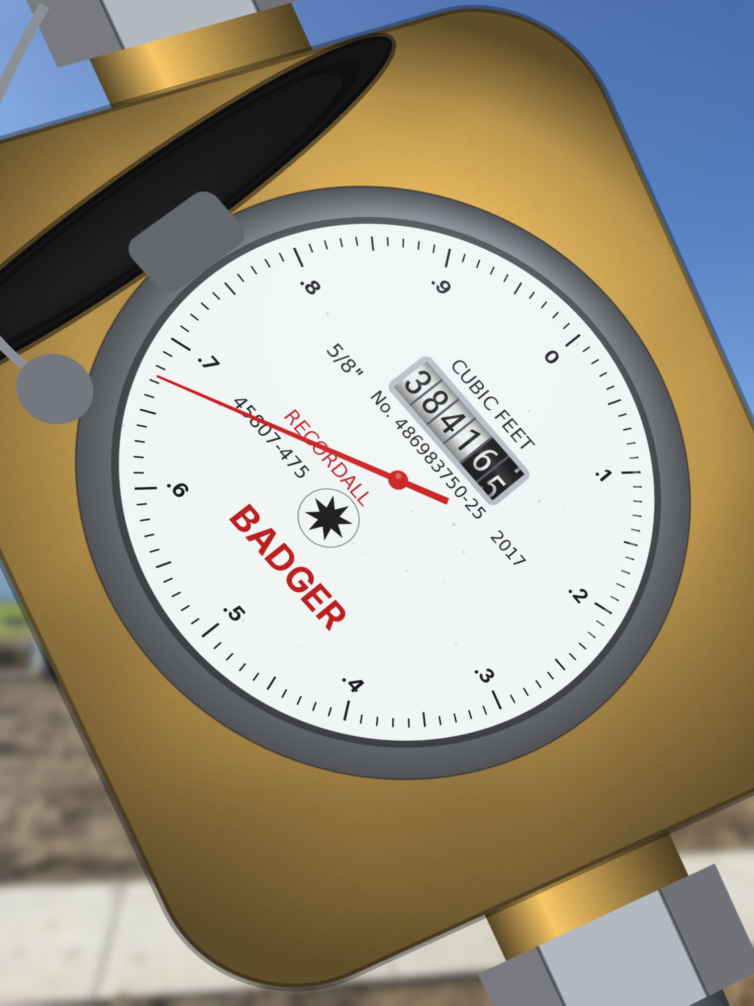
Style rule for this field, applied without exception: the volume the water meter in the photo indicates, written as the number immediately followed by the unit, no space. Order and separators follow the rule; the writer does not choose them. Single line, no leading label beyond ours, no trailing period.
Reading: 384164.67ft³
